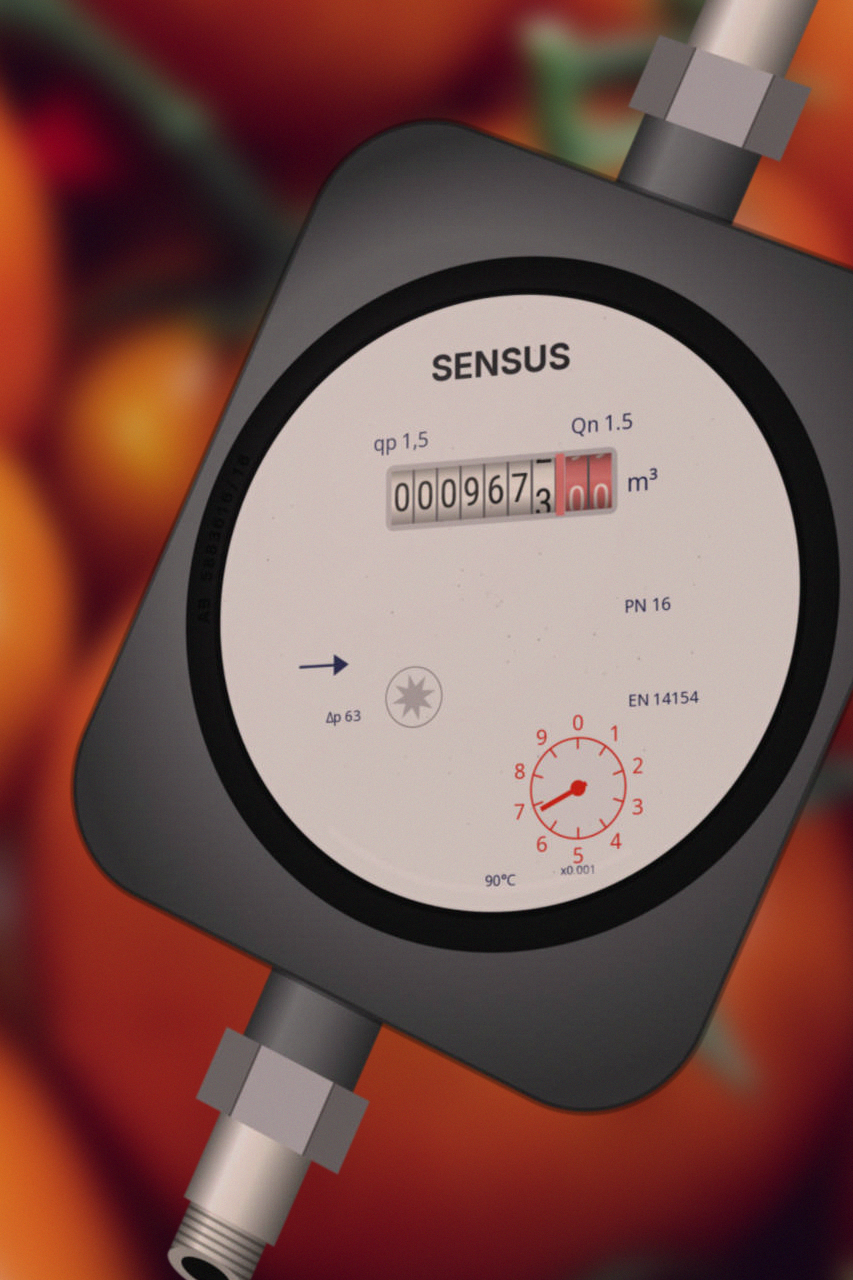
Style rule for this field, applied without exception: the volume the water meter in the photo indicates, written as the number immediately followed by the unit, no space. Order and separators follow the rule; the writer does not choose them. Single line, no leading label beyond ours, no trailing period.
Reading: 9672.996m³
